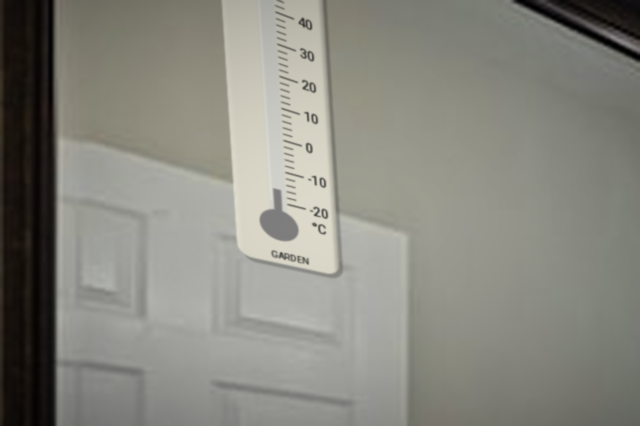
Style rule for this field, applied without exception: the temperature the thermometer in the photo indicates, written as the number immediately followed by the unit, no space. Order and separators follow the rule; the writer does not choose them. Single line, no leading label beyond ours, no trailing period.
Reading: -16°C
